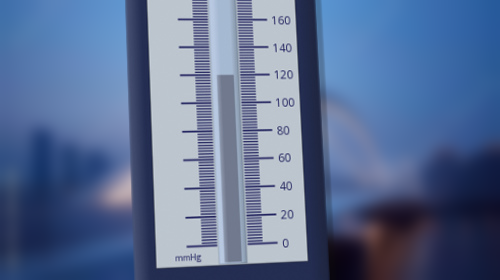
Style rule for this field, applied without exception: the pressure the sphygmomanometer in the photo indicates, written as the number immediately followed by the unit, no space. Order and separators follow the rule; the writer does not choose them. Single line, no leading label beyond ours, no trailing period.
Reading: 120mmHg
